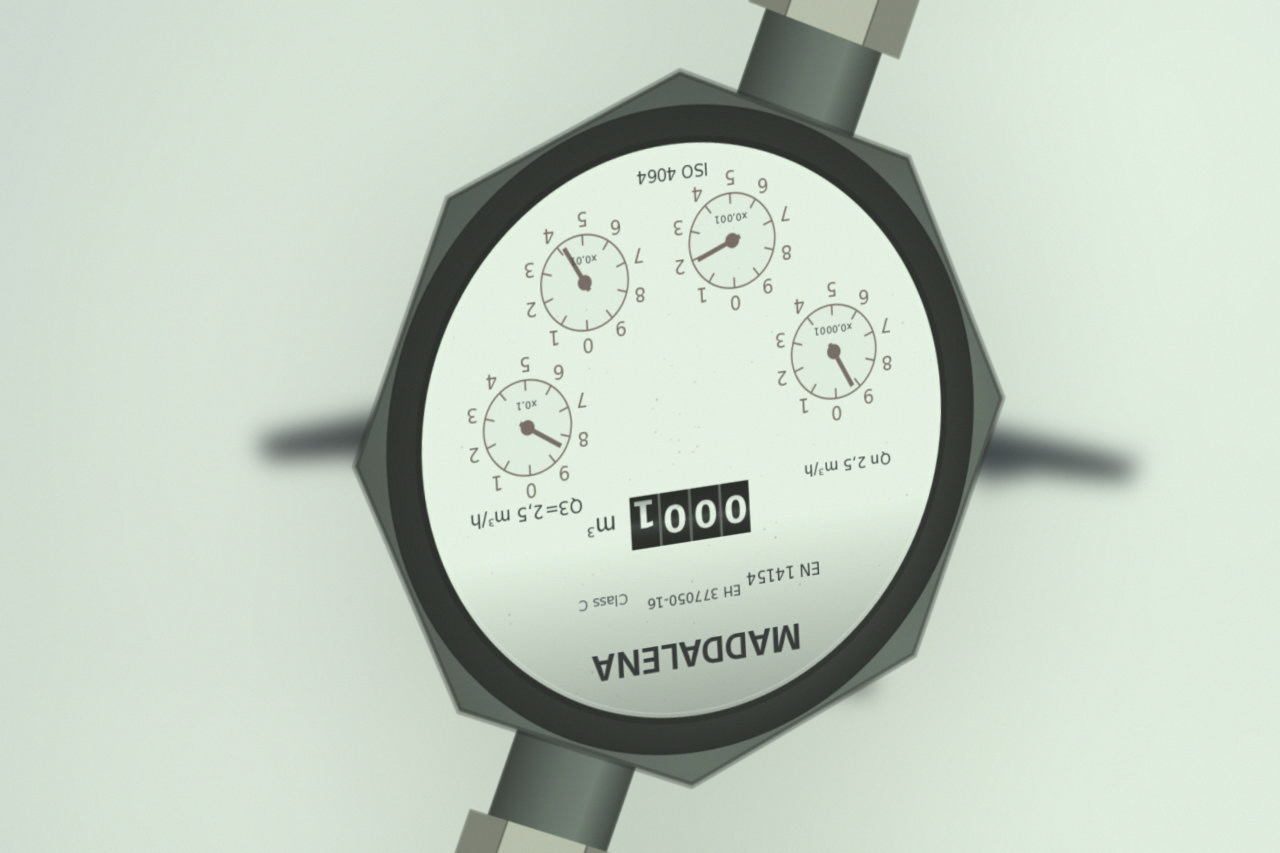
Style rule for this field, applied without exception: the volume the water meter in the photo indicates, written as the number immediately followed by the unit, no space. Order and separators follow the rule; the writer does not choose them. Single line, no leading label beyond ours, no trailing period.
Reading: 0.8419m³
